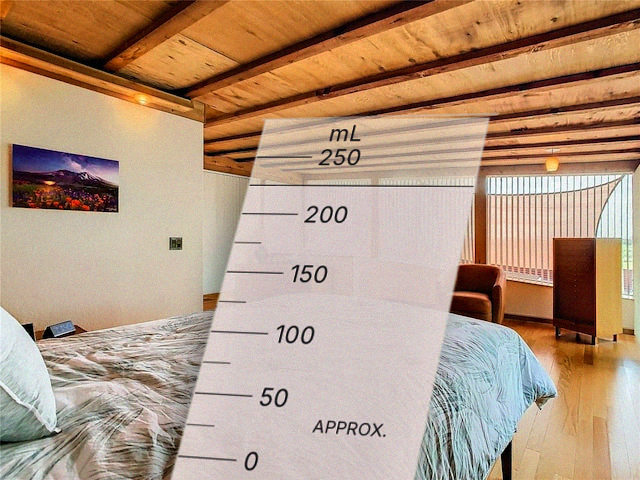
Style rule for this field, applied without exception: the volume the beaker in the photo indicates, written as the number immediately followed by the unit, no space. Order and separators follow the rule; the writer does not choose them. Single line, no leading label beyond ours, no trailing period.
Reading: 225mL
